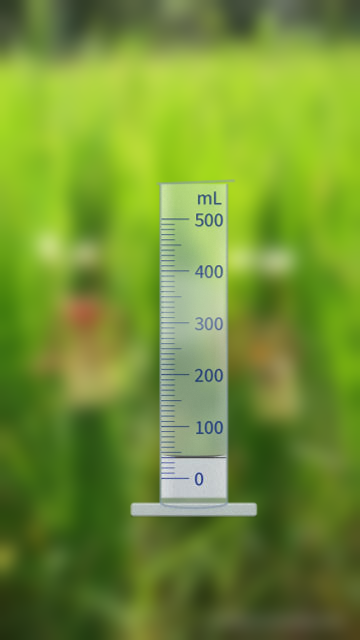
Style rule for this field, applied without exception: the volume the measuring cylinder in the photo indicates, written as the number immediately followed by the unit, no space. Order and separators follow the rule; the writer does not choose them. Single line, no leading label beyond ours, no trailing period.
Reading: 40mL
